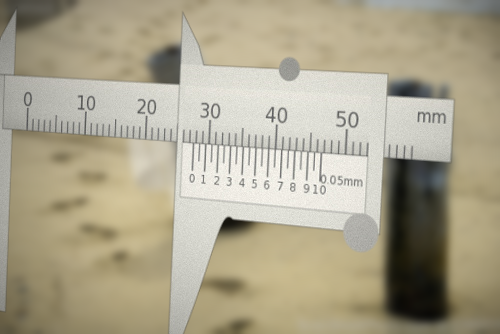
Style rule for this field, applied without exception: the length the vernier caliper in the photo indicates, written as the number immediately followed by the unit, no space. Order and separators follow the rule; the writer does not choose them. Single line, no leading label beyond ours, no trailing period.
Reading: 27.6mm
